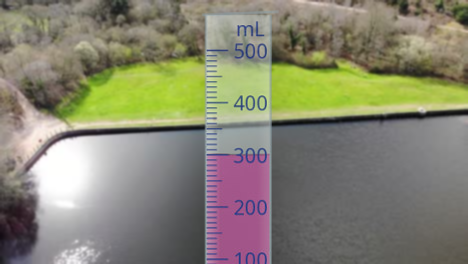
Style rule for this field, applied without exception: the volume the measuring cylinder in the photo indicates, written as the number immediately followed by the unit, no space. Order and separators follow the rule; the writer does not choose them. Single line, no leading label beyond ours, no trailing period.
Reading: 300mL
